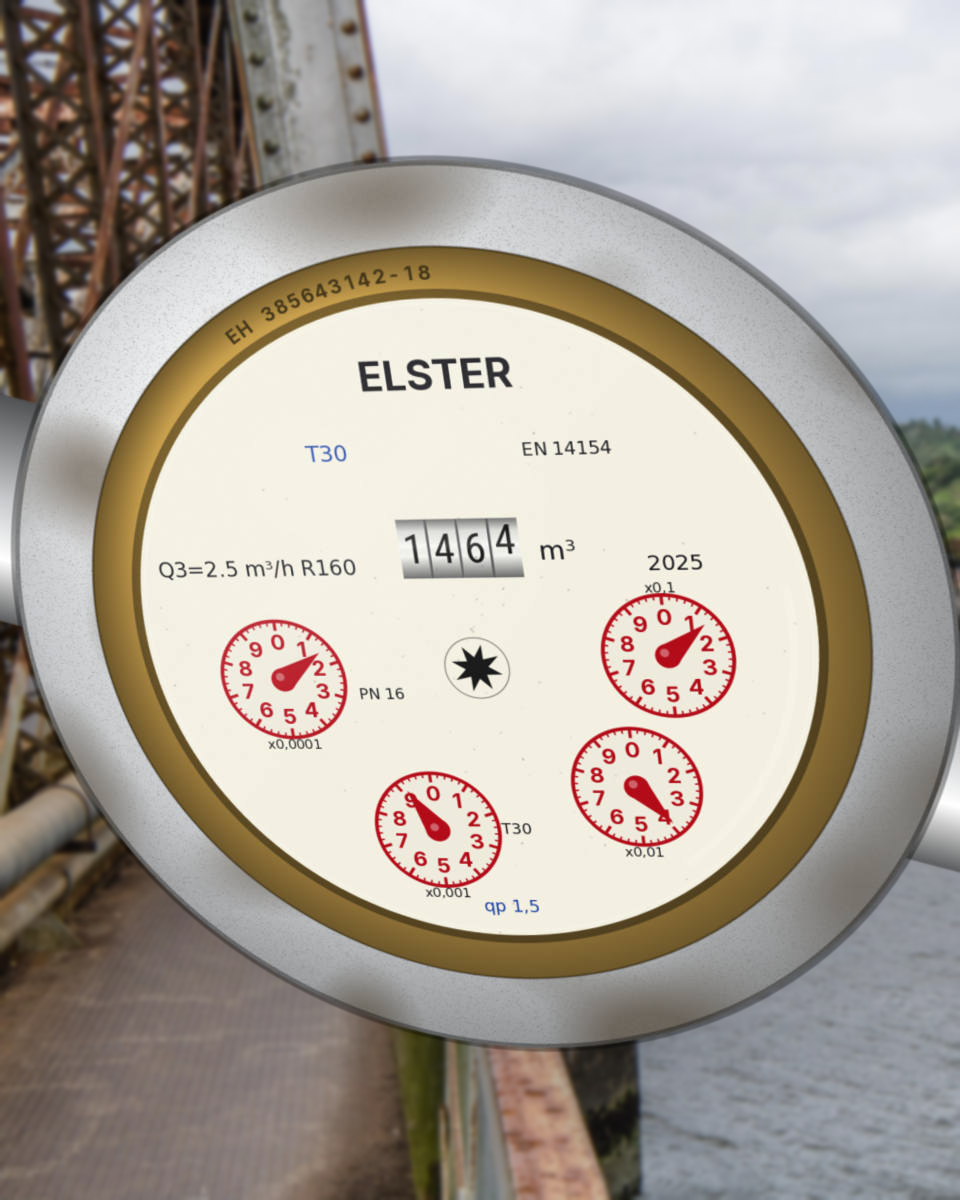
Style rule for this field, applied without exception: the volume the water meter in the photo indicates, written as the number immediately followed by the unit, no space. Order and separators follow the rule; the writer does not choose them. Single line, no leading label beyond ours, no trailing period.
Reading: 1464.1391m³
